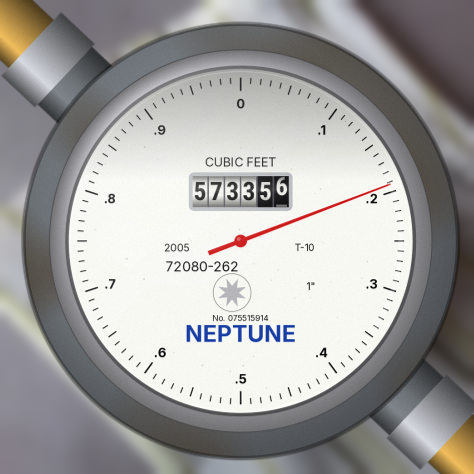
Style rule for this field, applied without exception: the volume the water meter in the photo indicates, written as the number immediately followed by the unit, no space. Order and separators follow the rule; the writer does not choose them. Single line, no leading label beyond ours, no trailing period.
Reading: 573356.19ft³
